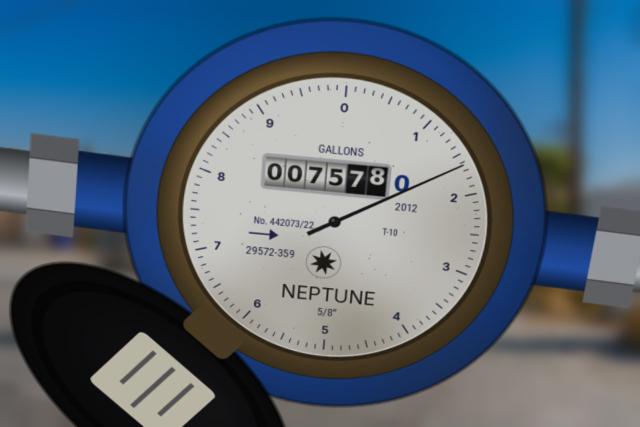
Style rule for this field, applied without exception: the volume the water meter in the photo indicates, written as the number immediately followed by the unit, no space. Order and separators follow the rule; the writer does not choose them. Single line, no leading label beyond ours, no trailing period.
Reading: 75781.6gal
